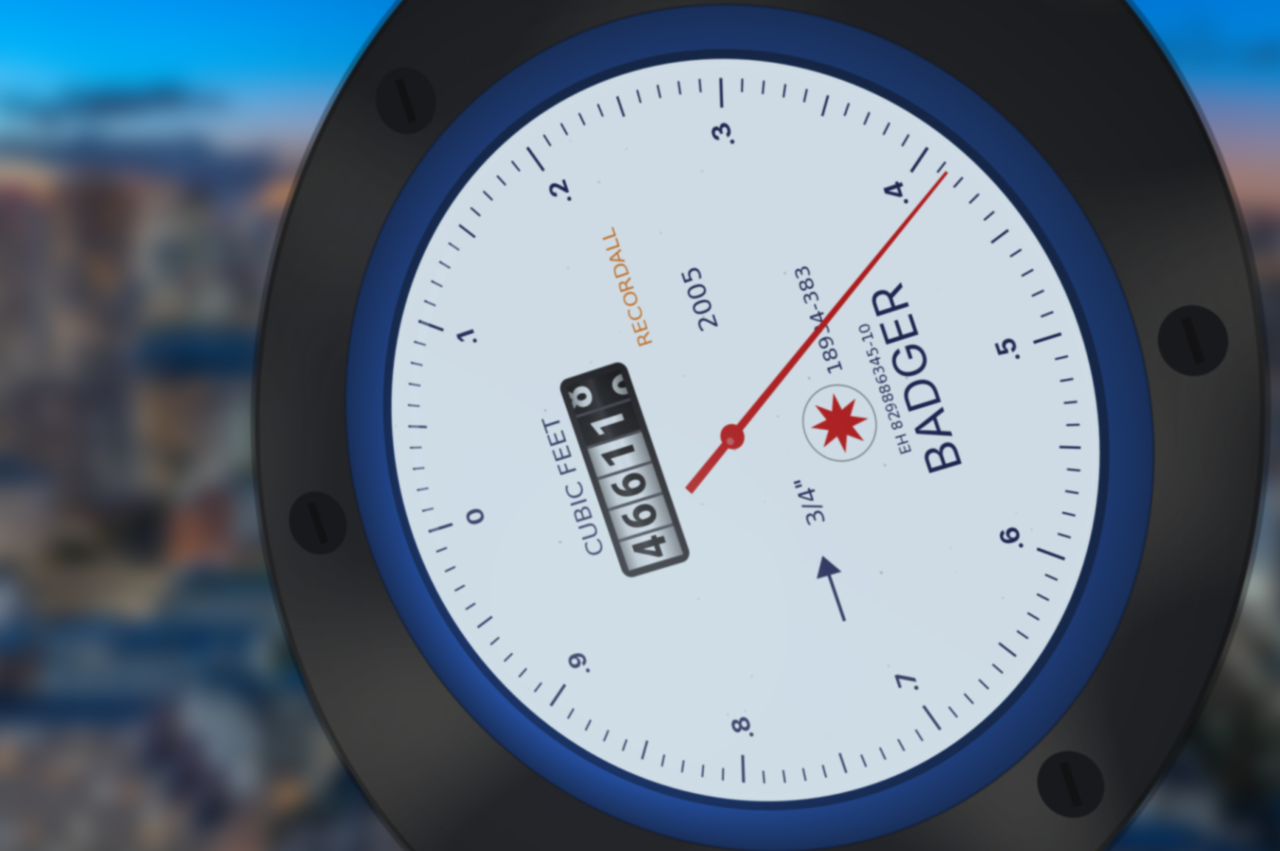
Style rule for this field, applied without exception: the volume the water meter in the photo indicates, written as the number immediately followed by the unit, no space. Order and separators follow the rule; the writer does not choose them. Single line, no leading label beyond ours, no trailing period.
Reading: 466118.41ft³
